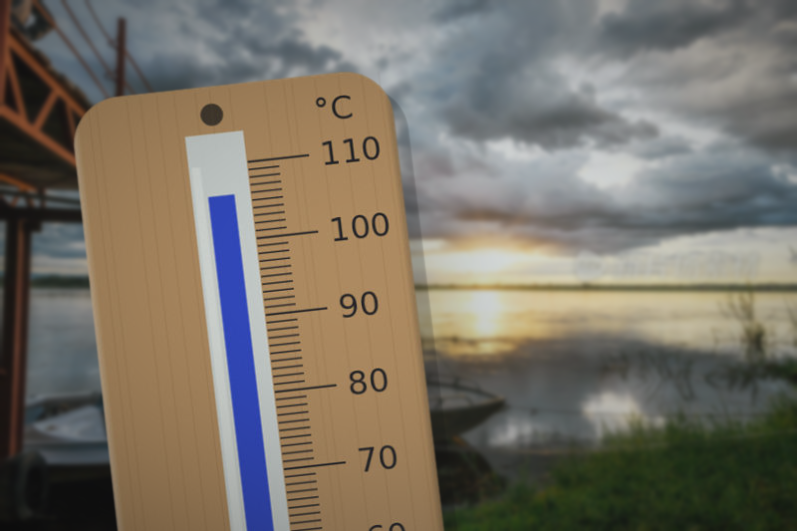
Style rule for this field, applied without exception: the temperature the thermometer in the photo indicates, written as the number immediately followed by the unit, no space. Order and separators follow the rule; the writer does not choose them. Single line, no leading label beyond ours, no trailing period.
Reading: 106°C
